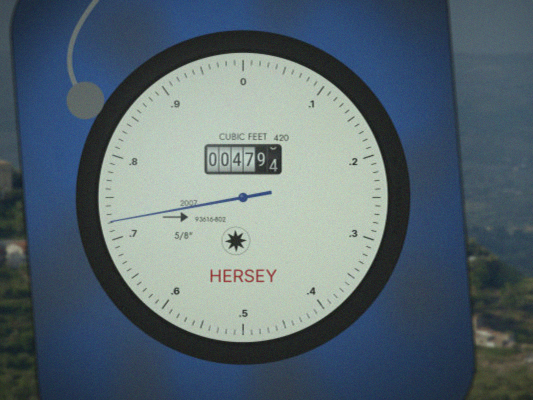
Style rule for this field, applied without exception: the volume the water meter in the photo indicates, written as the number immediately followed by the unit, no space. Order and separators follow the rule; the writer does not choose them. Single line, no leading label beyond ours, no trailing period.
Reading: 4793.72ft³
